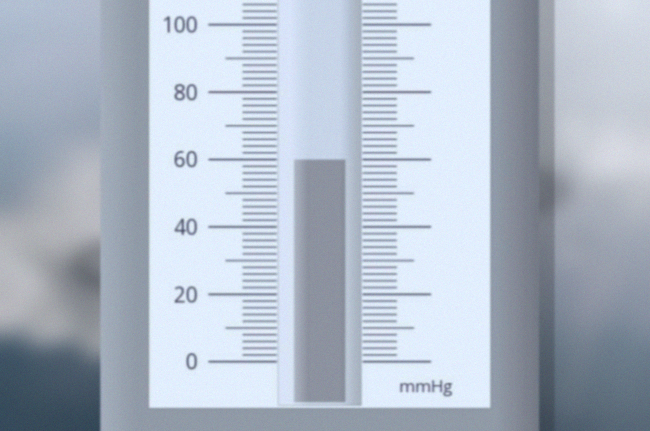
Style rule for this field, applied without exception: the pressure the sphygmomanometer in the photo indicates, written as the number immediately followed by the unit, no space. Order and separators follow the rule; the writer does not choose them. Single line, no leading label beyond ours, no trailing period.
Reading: 60mmHg
